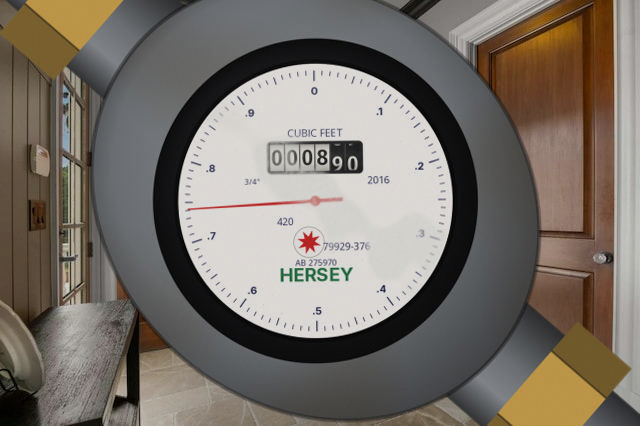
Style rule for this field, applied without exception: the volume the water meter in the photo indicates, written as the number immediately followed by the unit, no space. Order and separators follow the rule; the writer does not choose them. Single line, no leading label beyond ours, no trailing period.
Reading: 889.74ft³
